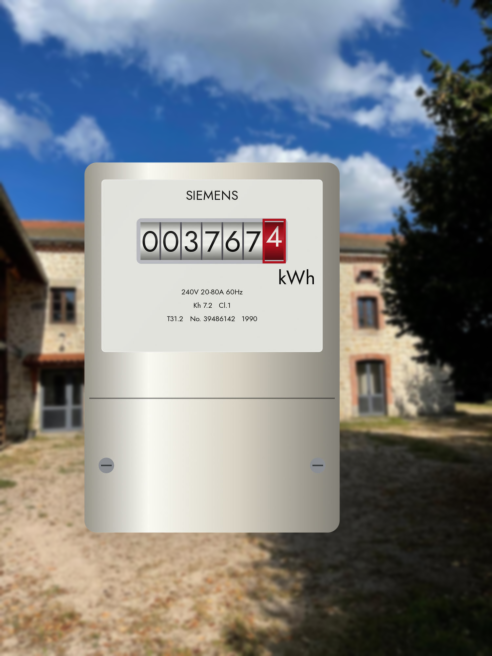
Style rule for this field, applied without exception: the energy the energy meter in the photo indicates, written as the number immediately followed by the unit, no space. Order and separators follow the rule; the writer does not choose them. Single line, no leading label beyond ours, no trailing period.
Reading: 3767.4kWh
